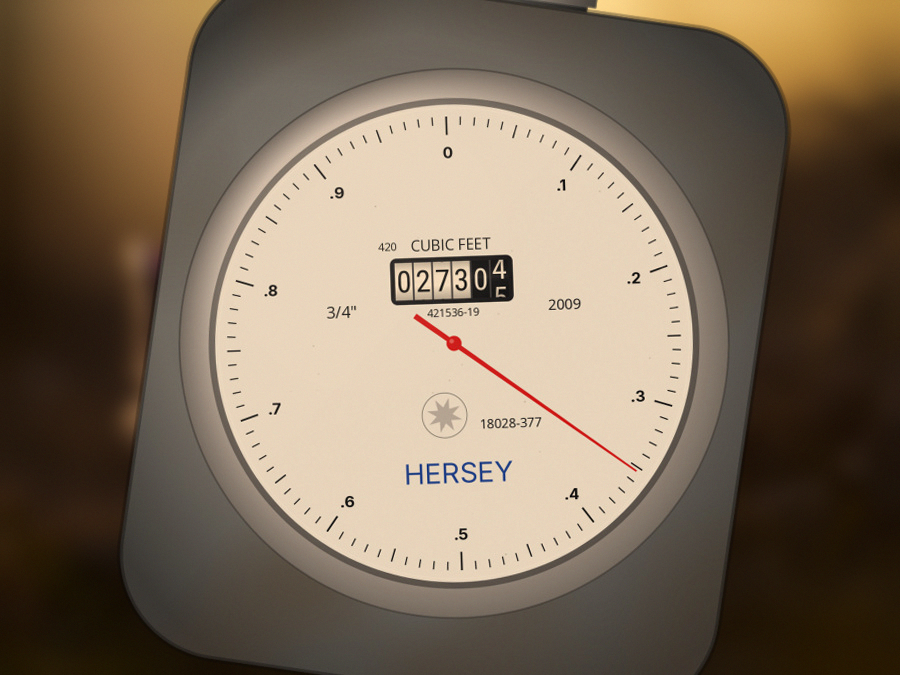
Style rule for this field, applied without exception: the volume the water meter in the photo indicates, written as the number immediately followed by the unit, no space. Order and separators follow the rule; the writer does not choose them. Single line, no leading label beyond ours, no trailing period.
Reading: 27304.35ft³
